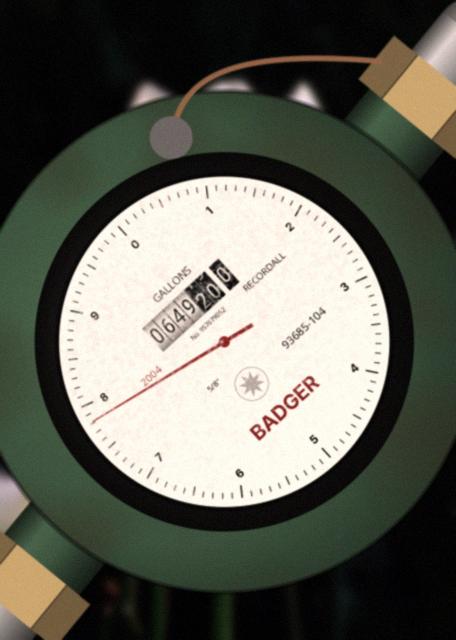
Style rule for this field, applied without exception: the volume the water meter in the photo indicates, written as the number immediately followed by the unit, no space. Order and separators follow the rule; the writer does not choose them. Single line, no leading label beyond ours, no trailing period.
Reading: 649197.8gal
